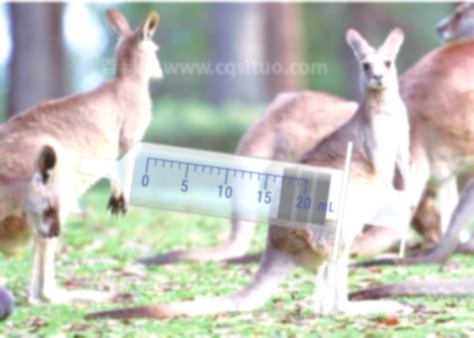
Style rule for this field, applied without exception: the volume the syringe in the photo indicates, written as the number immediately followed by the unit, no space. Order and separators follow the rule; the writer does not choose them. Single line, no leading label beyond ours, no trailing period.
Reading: 17mL
